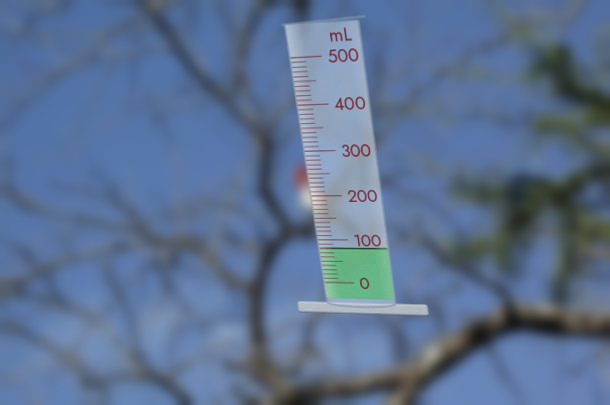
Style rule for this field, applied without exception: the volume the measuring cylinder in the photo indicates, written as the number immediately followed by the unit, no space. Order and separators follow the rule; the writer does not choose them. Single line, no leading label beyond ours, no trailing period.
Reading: 80mL
